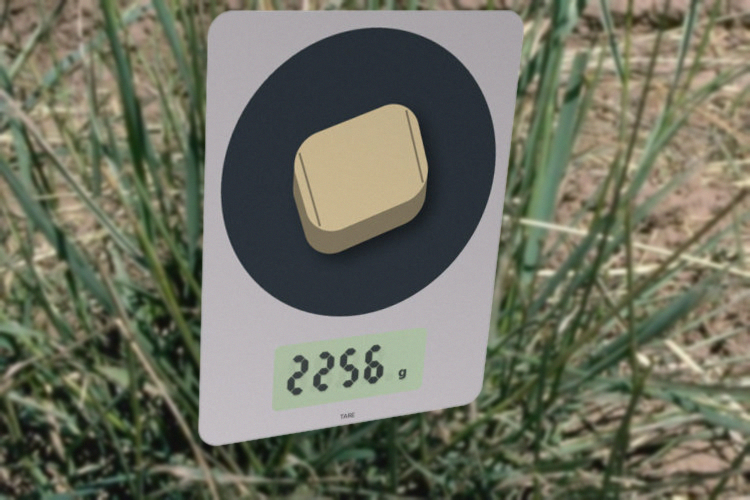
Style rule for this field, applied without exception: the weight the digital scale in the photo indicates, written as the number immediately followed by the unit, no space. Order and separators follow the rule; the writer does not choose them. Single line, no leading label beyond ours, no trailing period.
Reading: 2256g
